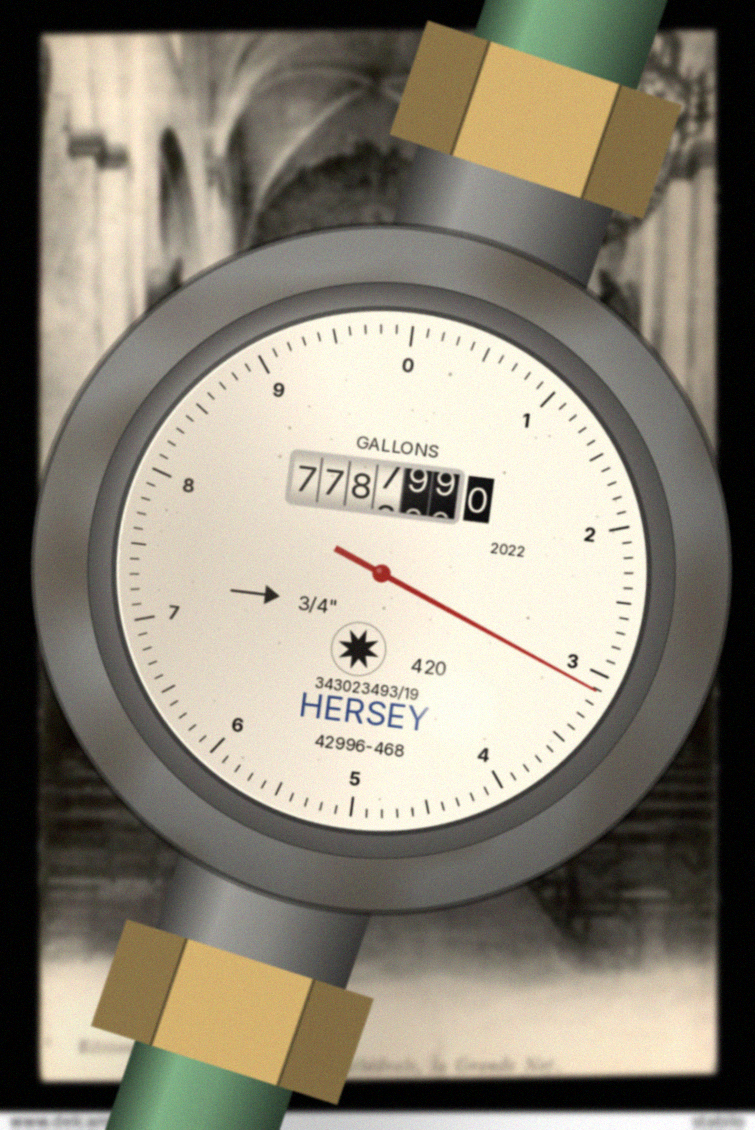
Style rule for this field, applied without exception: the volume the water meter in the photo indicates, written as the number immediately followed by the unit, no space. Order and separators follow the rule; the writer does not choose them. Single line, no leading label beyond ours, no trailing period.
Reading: 7787993.1gal
